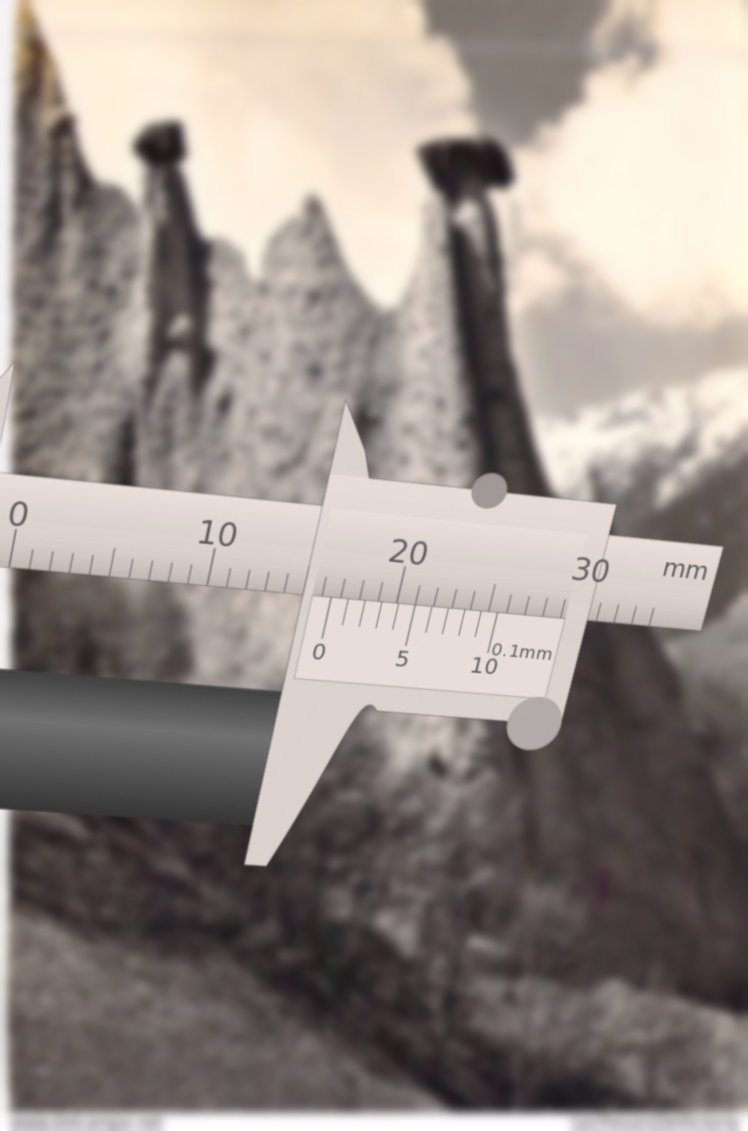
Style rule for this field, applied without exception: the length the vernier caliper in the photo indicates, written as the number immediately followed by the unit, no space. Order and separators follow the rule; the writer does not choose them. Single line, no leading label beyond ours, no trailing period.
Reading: 16.5mm
